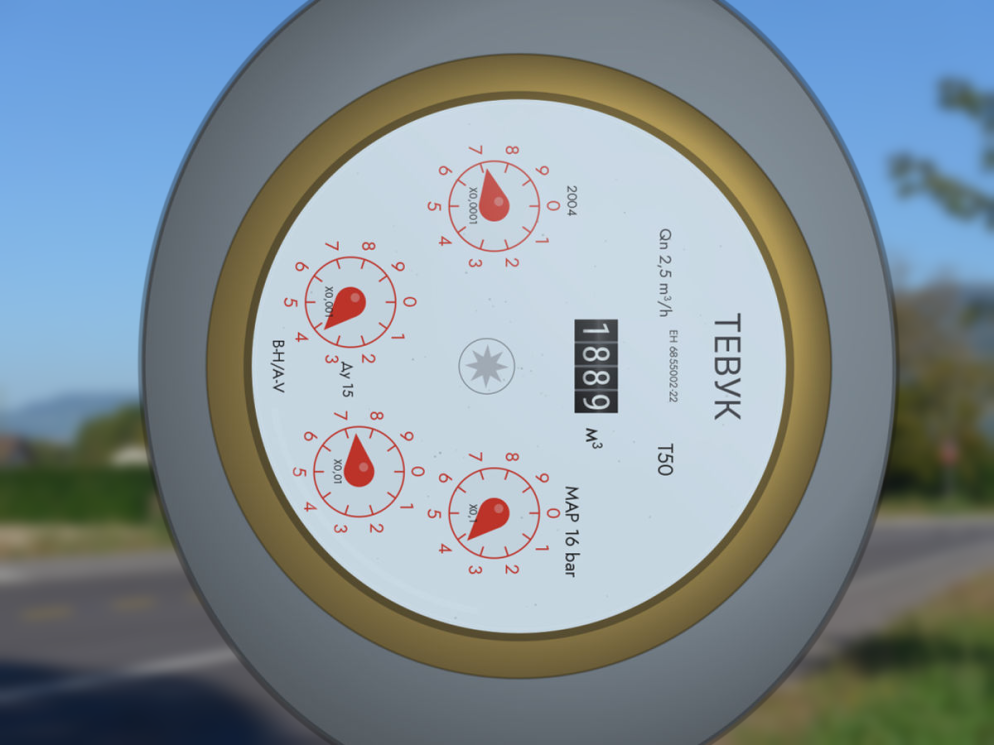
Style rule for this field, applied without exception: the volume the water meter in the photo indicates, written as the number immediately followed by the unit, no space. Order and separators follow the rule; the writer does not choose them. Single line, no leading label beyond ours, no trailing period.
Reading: 1889.3737m³
